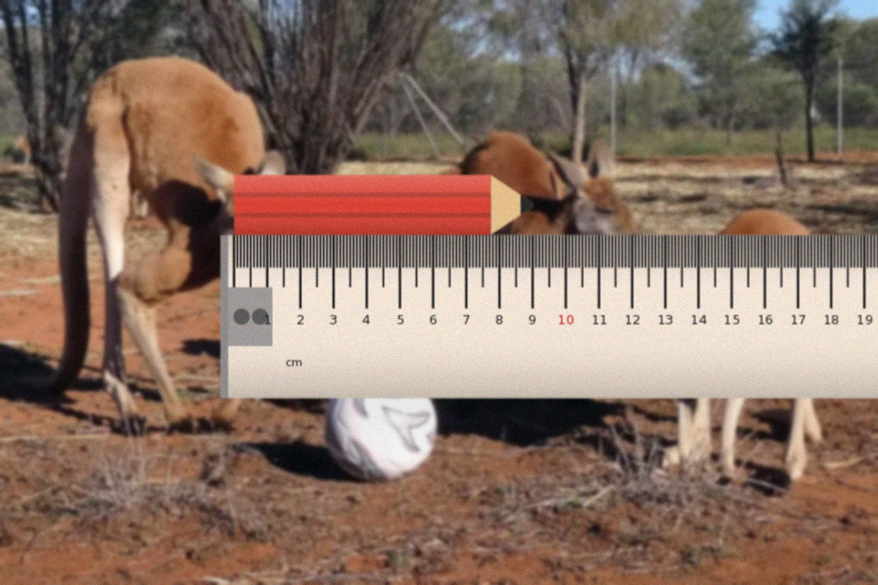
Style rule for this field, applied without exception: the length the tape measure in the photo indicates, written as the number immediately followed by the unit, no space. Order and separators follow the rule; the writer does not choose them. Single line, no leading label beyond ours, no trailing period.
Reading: 9cm
